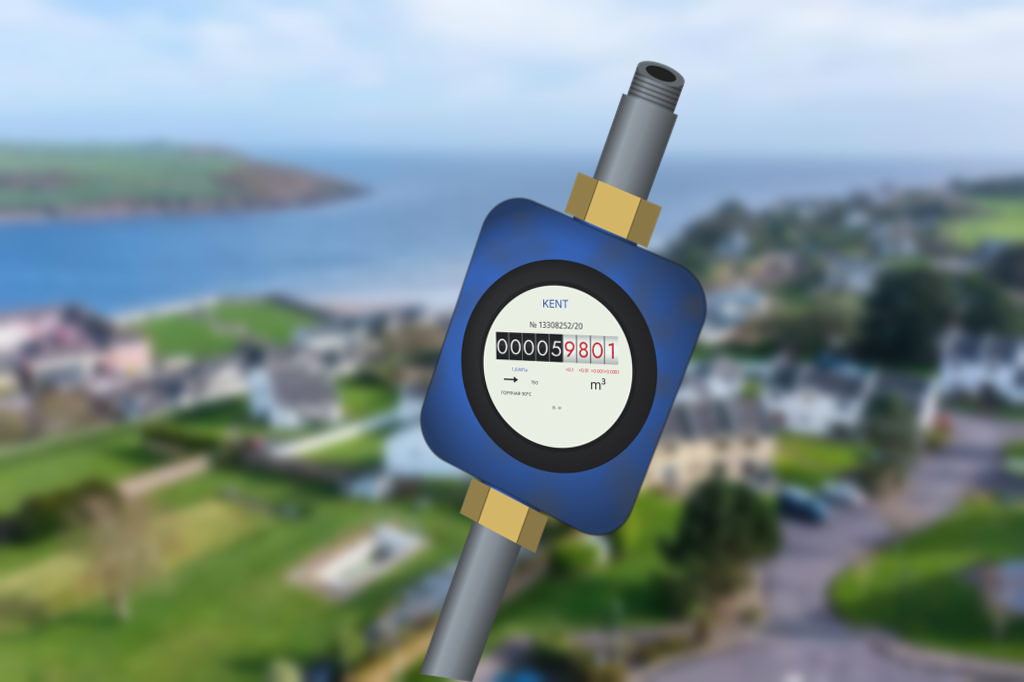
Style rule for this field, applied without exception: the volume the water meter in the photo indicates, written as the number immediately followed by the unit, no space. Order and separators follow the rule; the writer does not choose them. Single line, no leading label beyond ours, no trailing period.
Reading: 5.9801m³
